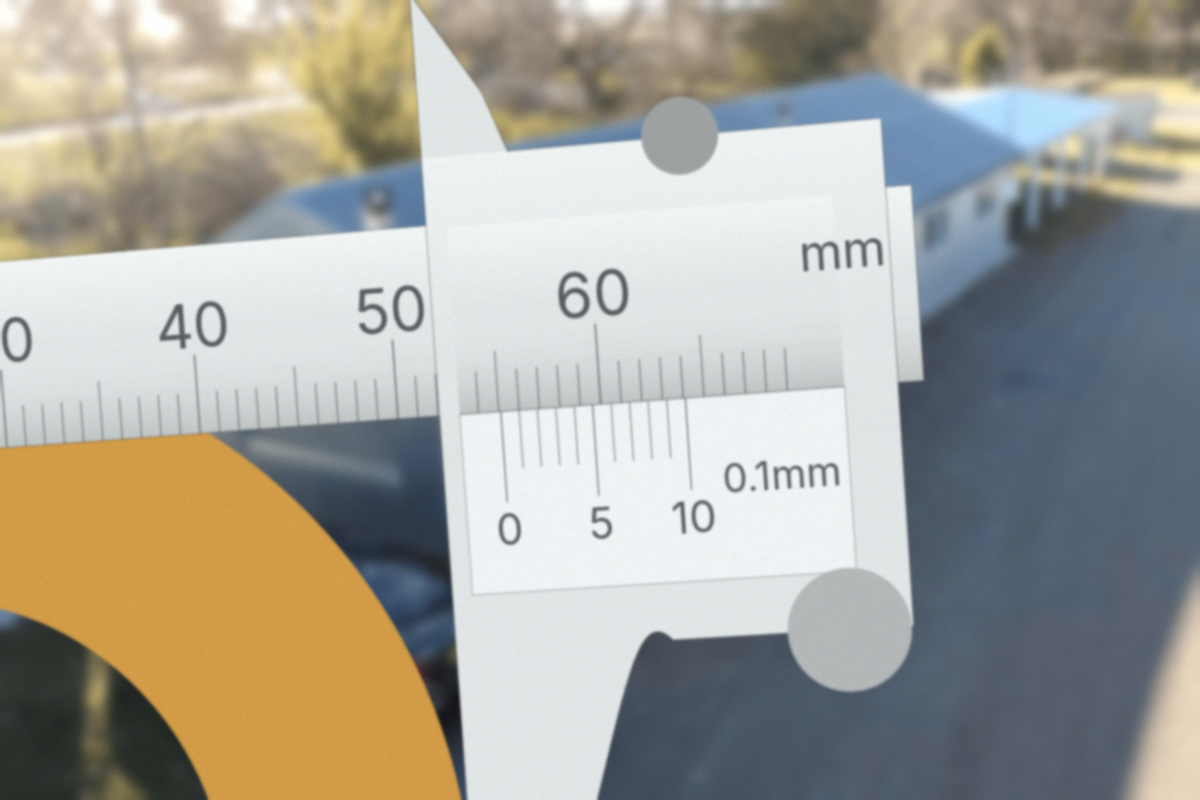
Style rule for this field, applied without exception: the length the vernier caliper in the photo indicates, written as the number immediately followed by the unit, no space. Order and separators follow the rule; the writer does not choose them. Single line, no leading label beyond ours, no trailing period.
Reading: 55.1mm
